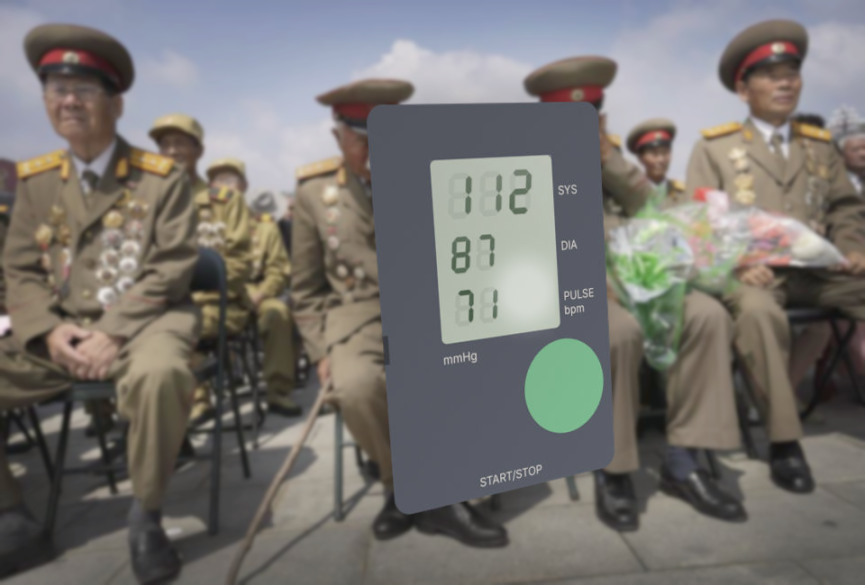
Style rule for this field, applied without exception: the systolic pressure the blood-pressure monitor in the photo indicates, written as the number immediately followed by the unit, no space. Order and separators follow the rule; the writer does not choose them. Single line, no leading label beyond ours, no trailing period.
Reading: 112mmHg
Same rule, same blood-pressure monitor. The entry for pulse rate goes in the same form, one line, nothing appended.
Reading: 71bpm
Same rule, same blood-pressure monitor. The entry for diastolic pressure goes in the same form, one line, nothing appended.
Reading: 87mmHg
